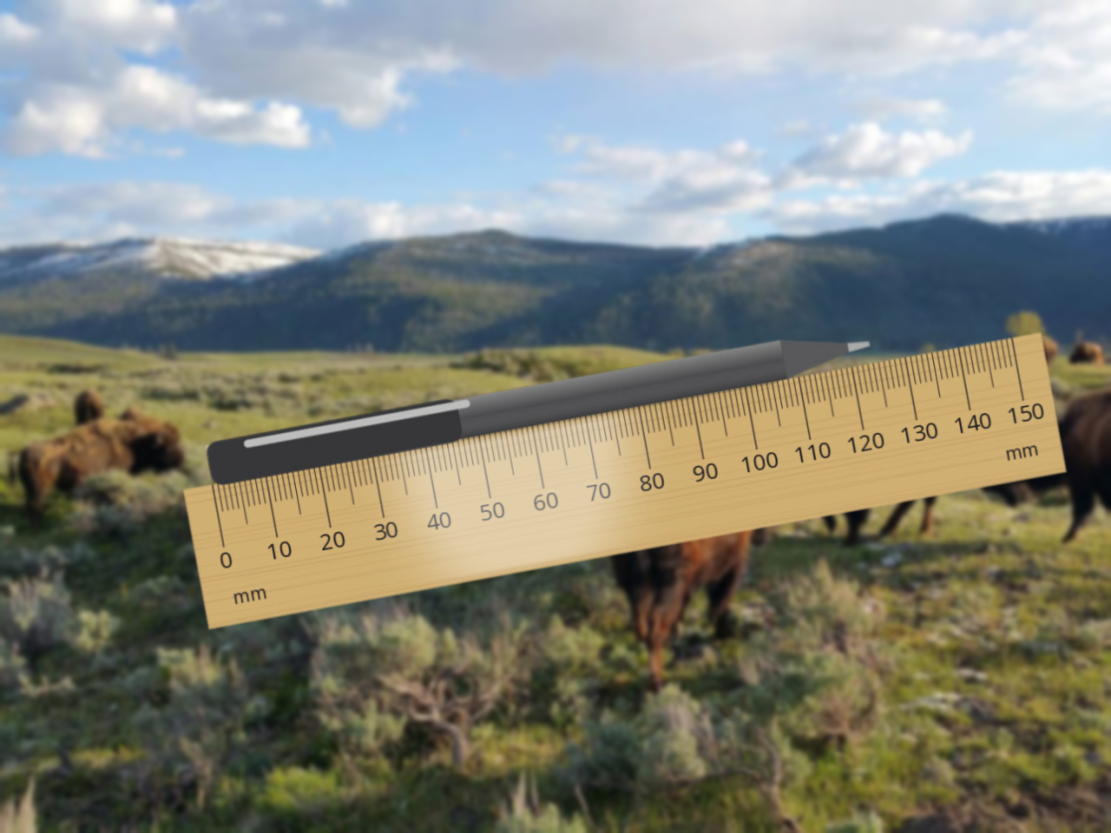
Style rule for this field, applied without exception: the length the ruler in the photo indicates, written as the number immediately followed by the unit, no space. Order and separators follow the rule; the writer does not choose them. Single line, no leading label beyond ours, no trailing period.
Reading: 124mm
